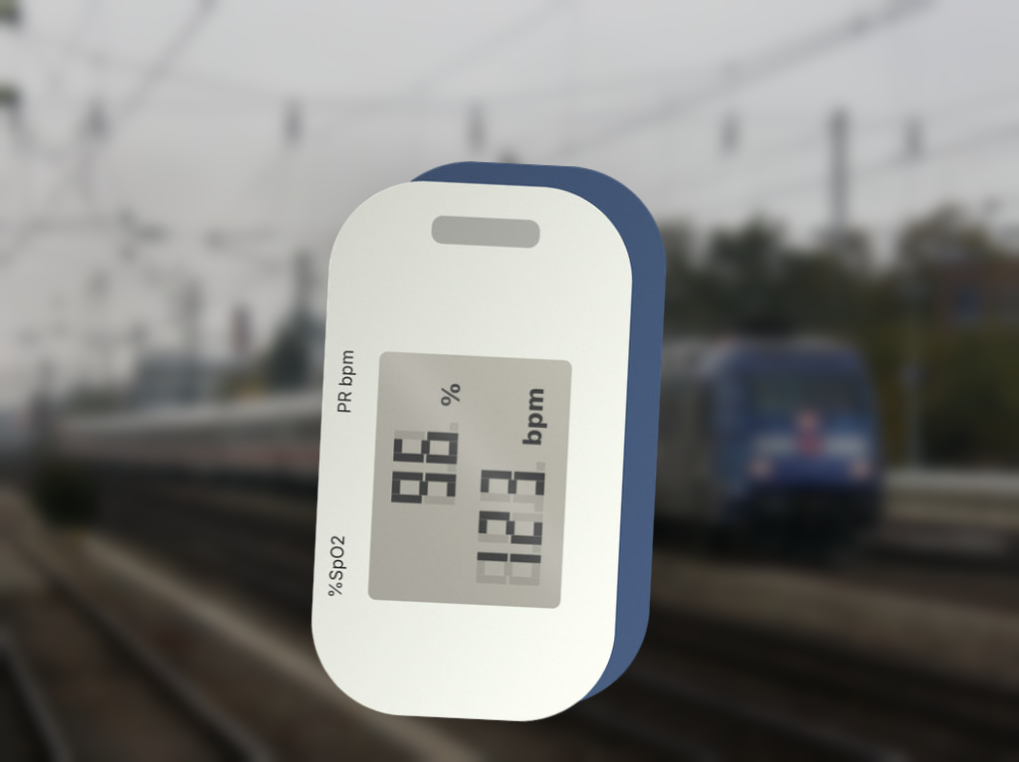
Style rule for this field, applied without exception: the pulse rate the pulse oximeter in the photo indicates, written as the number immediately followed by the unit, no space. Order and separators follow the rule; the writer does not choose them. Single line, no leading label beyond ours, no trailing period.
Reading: 123bpm
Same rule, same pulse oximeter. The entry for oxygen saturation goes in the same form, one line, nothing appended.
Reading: 96%
